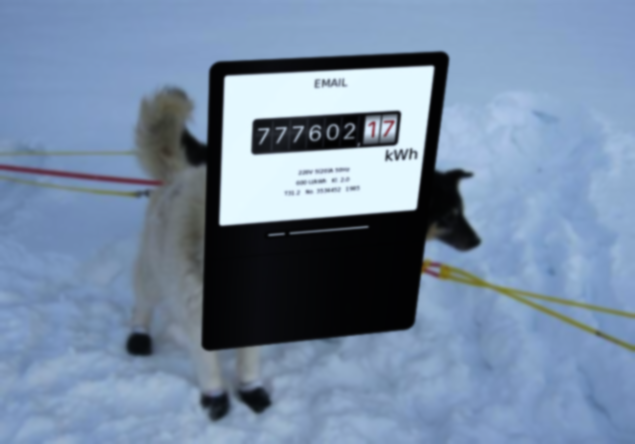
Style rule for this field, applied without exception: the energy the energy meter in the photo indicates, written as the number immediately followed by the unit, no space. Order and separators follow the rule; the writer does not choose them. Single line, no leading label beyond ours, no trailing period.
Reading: 777602.17kWh
